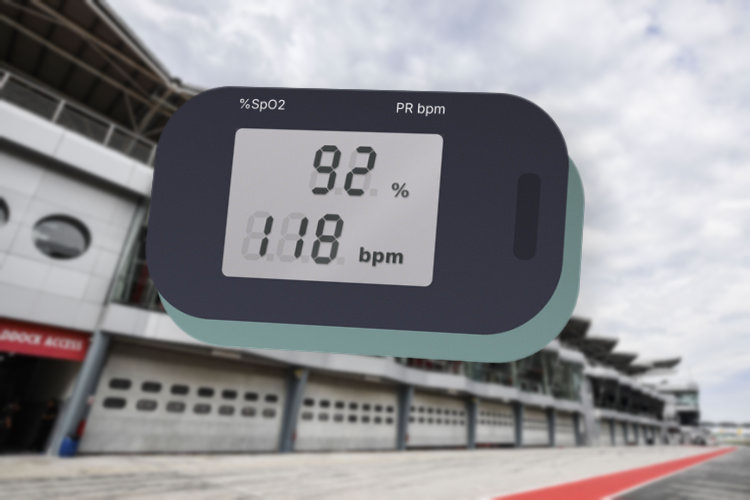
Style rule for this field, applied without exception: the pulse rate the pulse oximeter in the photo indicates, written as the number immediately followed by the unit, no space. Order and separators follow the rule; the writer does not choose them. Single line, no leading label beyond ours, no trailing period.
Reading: 118bpm
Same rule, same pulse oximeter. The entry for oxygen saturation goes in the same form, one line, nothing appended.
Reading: 92%
